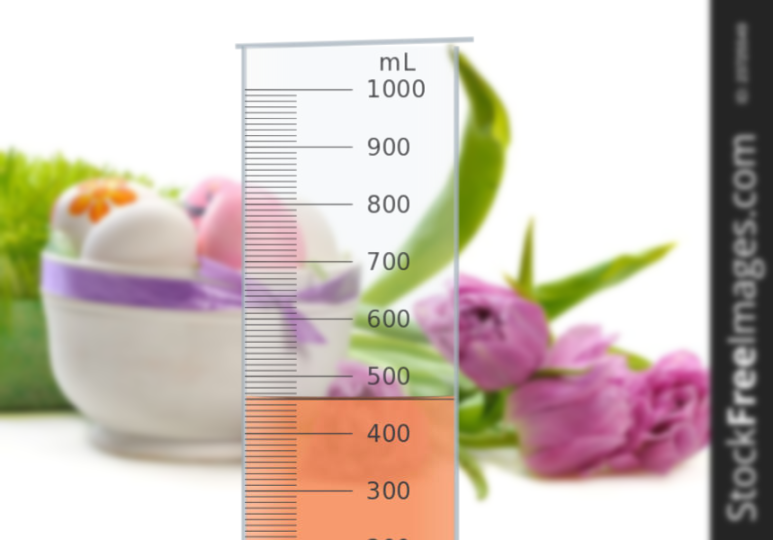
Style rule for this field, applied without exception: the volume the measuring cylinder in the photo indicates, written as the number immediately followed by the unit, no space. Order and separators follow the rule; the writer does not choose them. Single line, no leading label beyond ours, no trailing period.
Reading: 460mL
